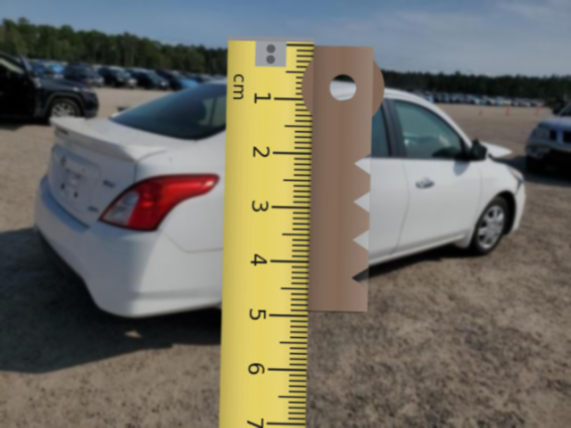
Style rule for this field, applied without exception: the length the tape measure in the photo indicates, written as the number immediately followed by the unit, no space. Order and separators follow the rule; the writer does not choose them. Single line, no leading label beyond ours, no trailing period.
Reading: 4.9cm
